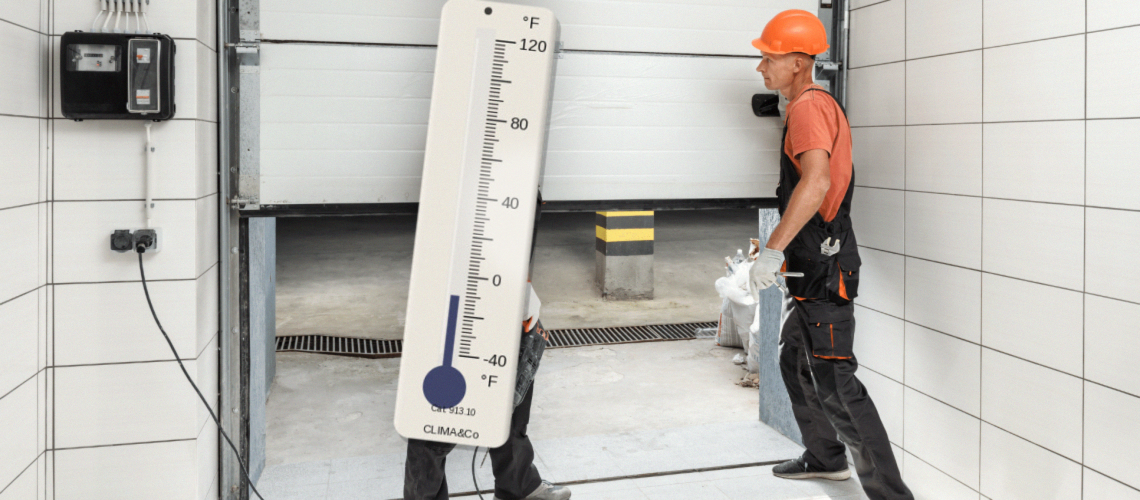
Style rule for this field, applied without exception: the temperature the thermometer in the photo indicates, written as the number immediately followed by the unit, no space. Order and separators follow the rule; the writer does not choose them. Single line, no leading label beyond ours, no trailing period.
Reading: -10°F
